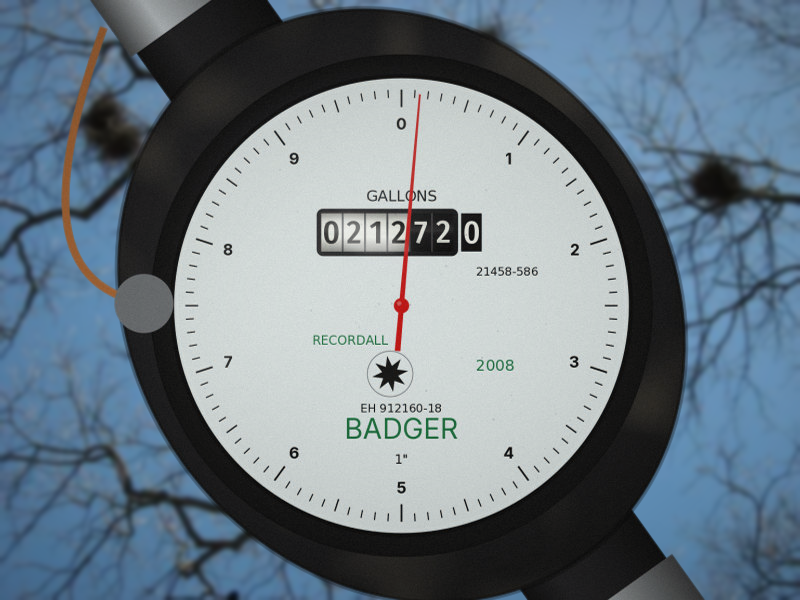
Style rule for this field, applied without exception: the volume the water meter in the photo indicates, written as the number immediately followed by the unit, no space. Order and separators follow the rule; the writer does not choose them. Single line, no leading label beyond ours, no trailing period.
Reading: 212720.1gal
